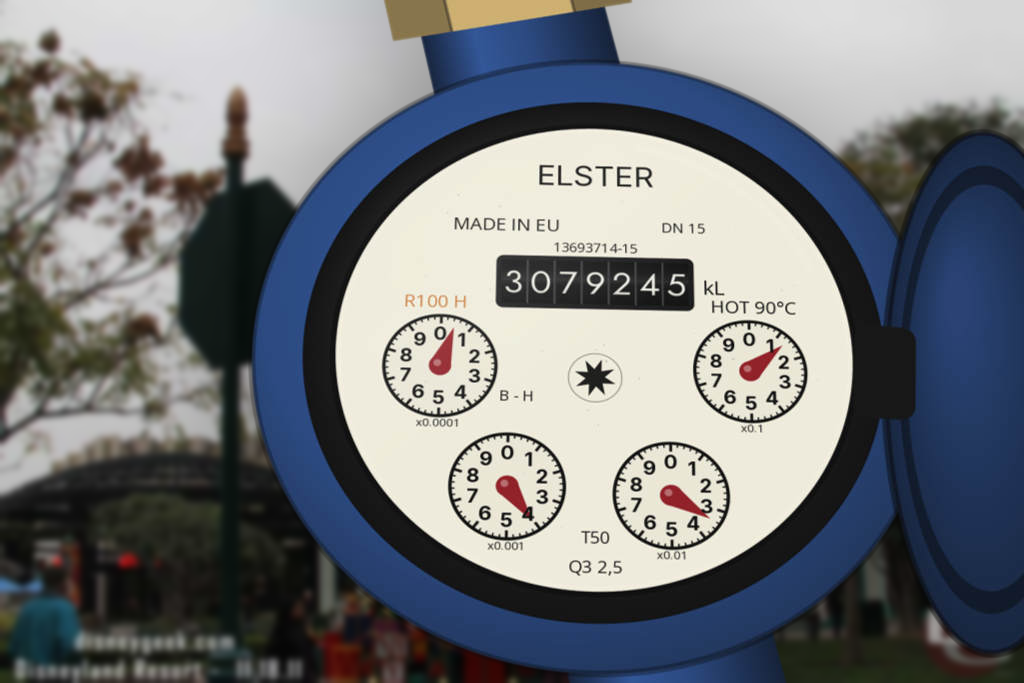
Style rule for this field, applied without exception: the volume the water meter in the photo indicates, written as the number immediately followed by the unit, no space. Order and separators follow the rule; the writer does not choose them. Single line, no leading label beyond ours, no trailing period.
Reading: 3079245.1340kL
